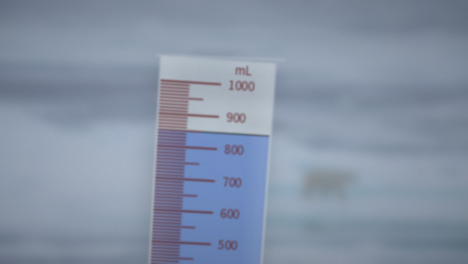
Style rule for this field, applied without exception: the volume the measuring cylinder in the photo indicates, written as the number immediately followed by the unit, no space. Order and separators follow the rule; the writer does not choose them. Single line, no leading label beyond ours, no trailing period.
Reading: 850mL
